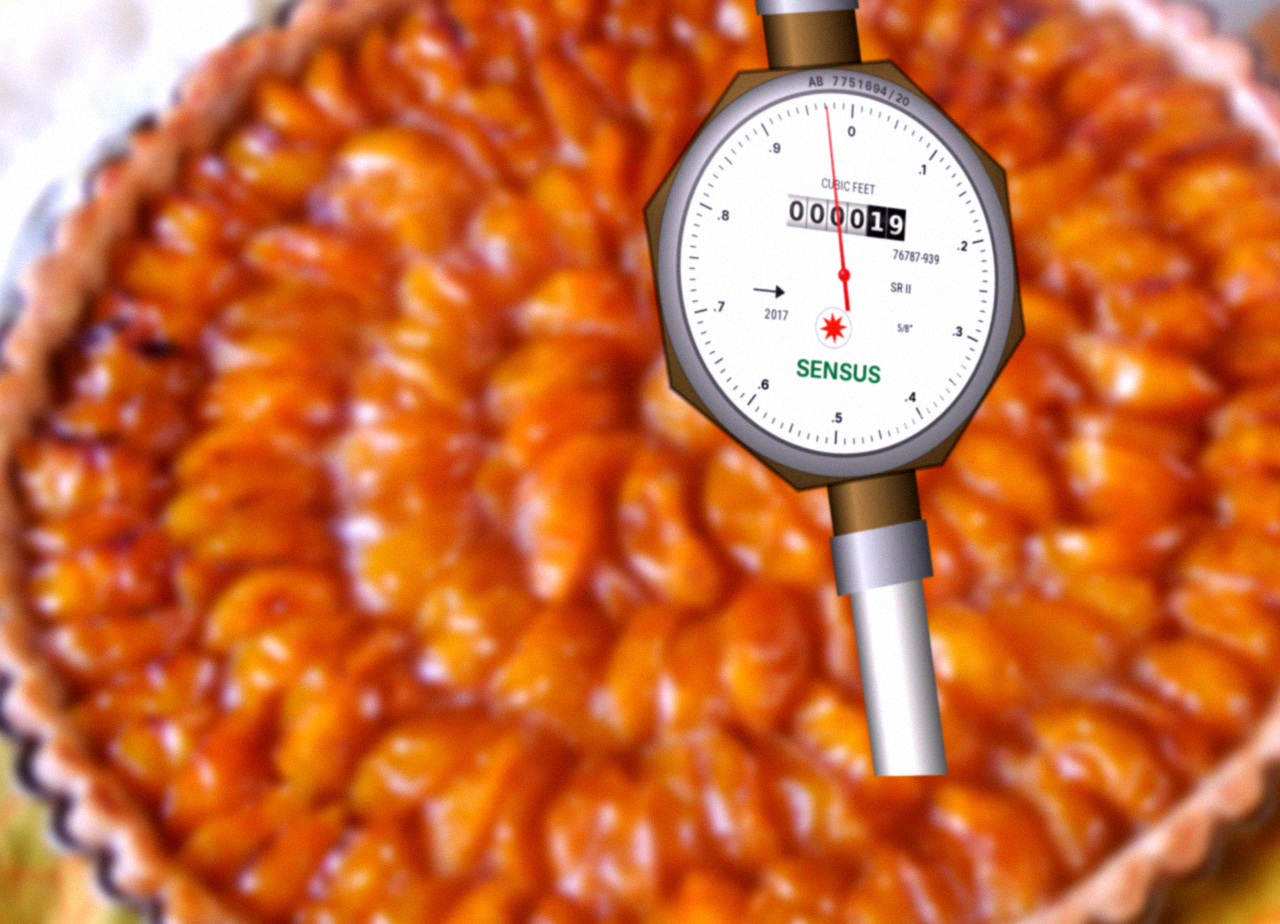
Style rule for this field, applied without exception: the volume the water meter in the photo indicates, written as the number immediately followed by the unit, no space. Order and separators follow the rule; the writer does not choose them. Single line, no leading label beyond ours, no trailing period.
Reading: 18.97ft³
